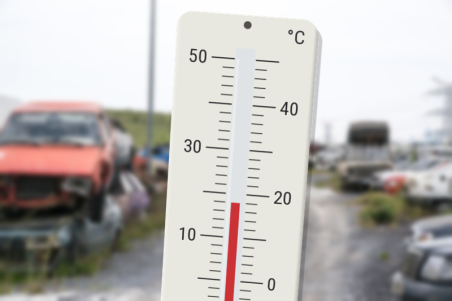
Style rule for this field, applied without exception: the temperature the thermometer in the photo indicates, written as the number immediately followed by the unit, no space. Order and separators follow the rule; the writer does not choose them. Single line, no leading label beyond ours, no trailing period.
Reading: 18°C
